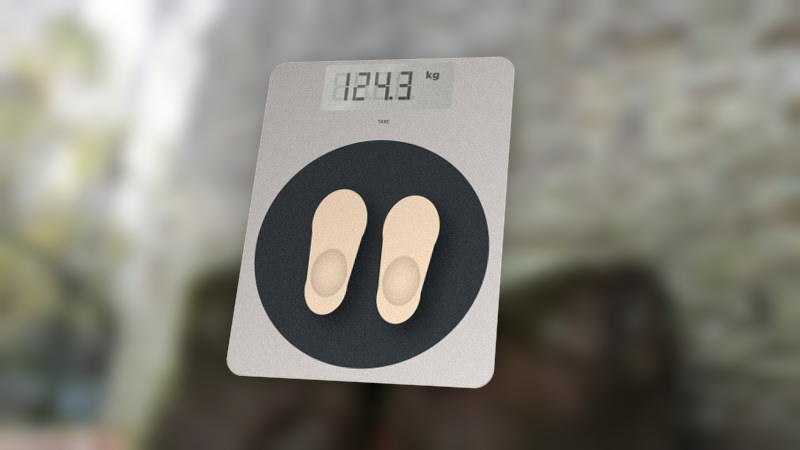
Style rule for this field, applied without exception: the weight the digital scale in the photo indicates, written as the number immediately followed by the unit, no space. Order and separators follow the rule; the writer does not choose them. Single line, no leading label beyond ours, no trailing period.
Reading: 124.3kg
